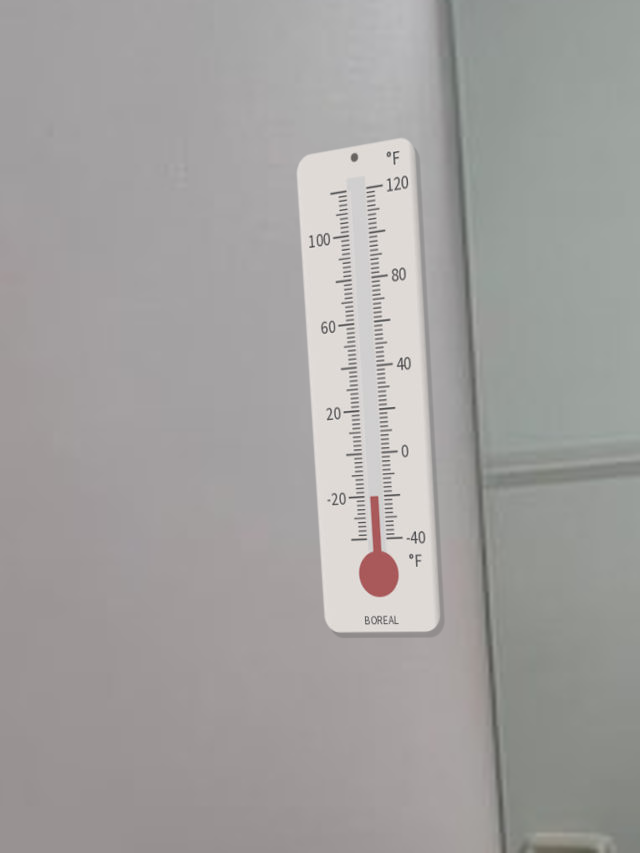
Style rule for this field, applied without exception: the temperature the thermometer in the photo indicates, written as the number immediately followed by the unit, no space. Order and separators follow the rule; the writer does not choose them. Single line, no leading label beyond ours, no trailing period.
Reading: -20°F
